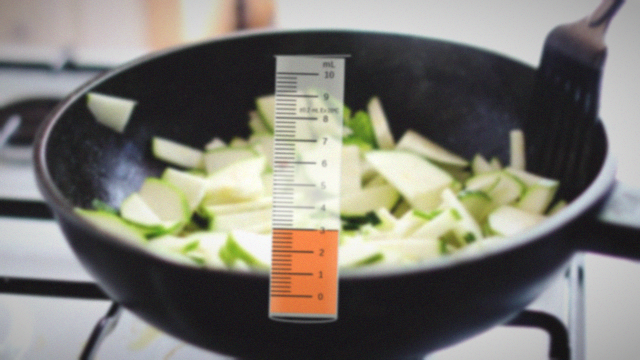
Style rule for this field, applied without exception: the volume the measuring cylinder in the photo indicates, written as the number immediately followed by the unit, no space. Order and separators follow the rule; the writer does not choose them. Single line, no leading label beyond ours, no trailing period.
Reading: 3mL
